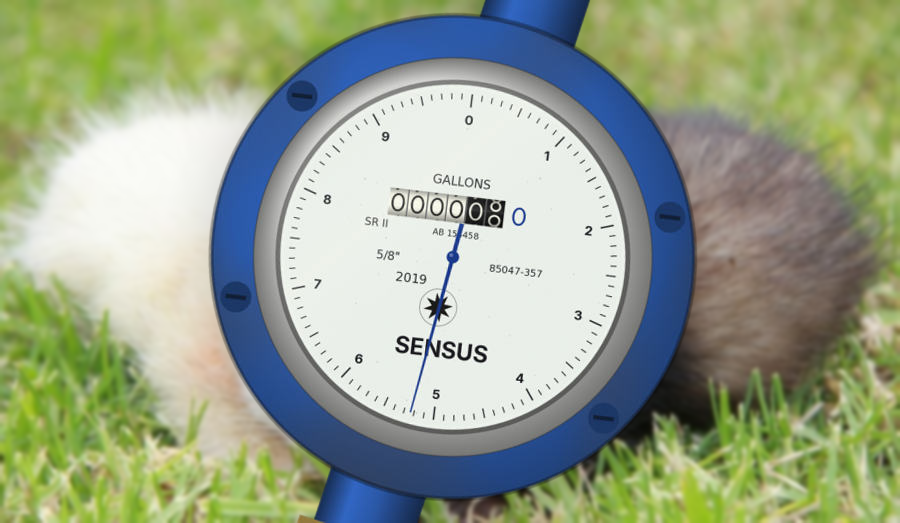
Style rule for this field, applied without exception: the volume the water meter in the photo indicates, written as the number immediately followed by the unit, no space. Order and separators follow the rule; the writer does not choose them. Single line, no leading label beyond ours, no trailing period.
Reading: 85.2gal
